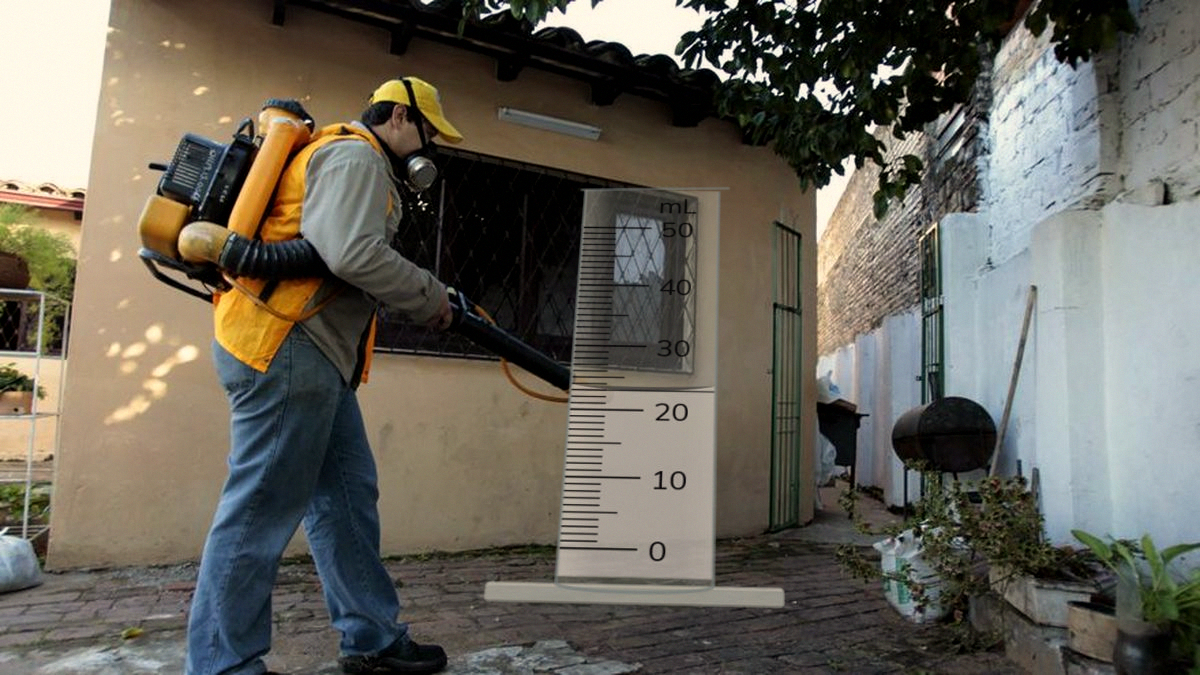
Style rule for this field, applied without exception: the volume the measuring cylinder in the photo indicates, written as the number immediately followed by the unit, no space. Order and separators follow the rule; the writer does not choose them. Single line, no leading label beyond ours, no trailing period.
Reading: 23mL
